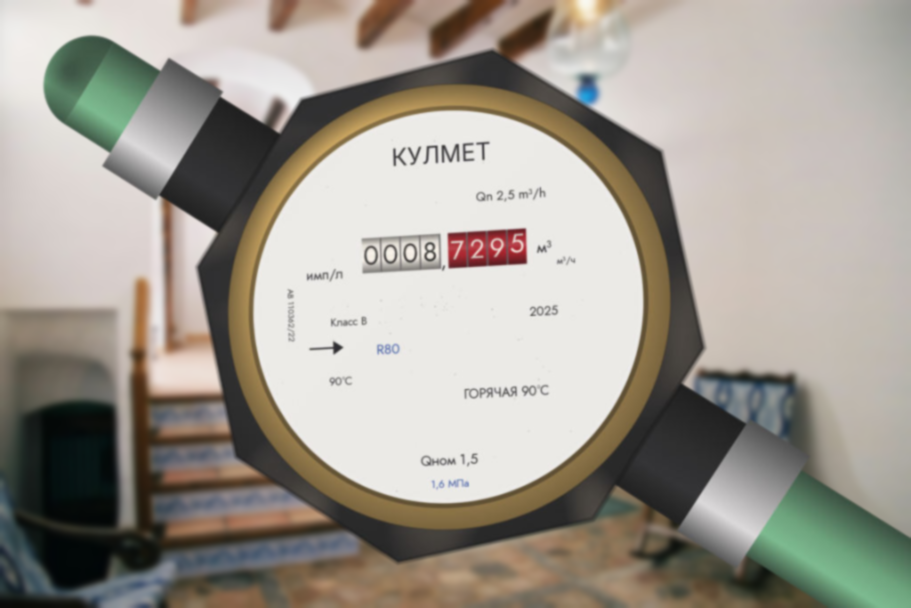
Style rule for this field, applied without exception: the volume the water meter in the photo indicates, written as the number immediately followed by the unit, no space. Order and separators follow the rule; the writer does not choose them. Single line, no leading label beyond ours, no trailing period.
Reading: 8.7295m³
